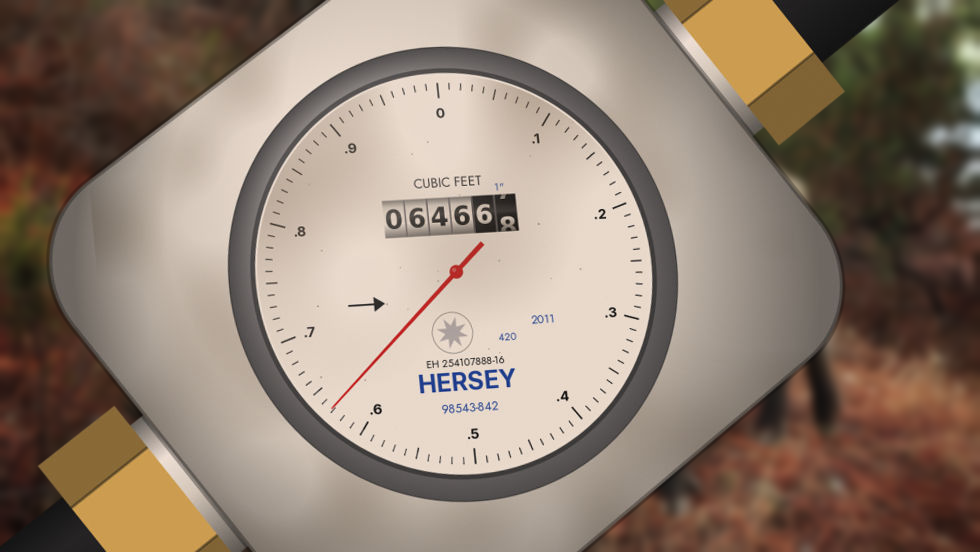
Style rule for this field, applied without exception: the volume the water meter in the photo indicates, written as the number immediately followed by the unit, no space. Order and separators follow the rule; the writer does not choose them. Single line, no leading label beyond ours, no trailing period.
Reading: 64667.63ft³
